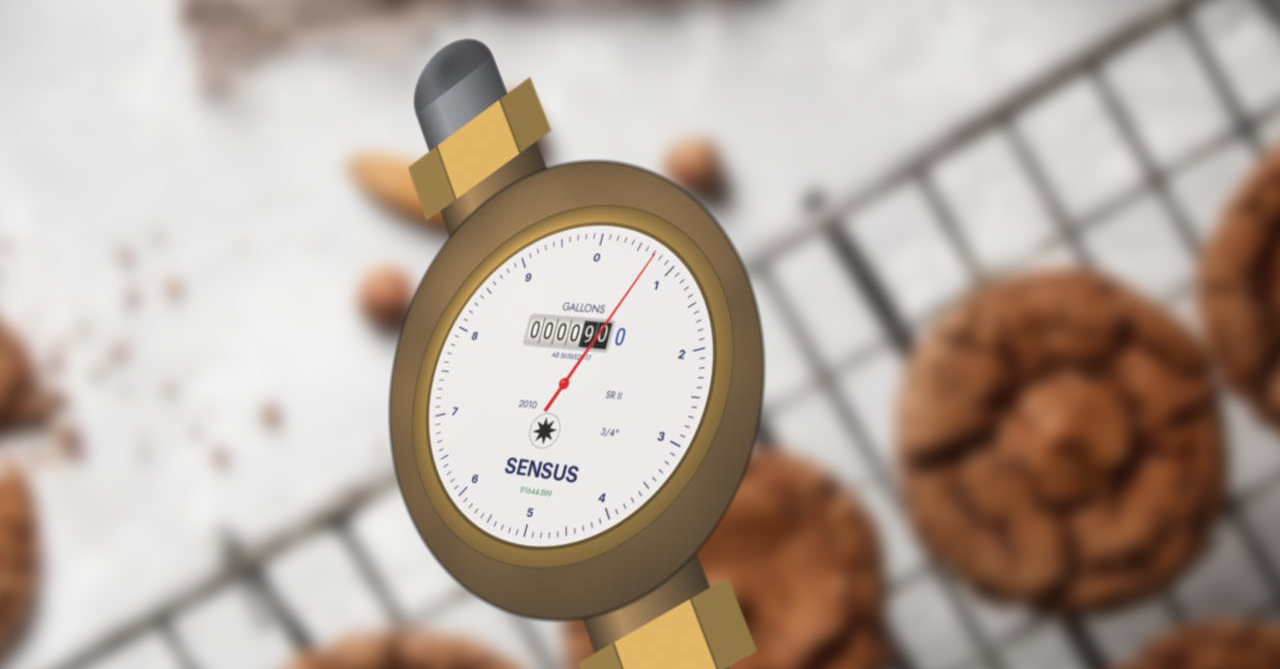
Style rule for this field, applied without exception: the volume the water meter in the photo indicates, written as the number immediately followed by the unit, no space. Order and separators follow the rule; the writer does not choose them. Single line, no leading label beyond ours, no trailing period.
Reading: 900.7gal
